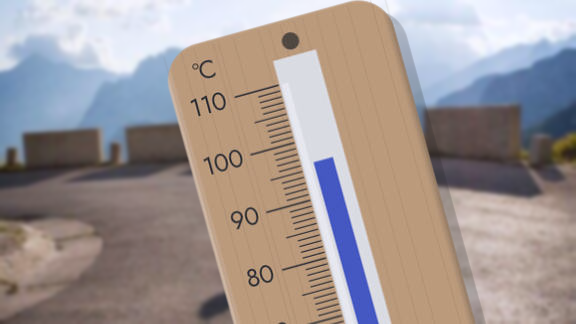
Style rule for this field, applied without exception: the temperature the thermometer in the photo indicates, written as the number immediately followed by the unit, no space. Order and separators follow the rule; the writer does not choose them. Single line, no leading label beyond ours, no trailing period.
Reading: 96°C
